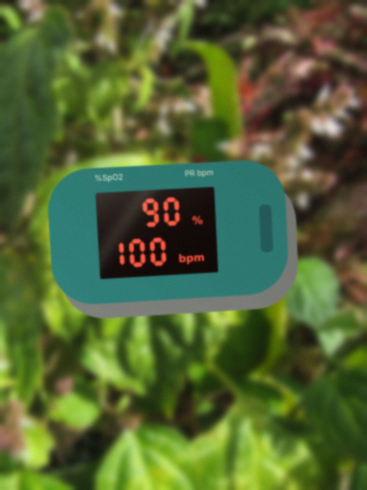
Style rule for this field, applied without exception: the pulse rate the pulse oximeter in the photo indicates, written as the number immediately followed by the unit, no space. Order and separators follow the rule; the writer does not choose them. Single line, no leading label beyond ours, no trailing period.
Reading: 100bpm
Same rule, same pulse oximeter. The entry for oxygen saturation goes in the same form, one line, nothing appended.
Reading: 90%
